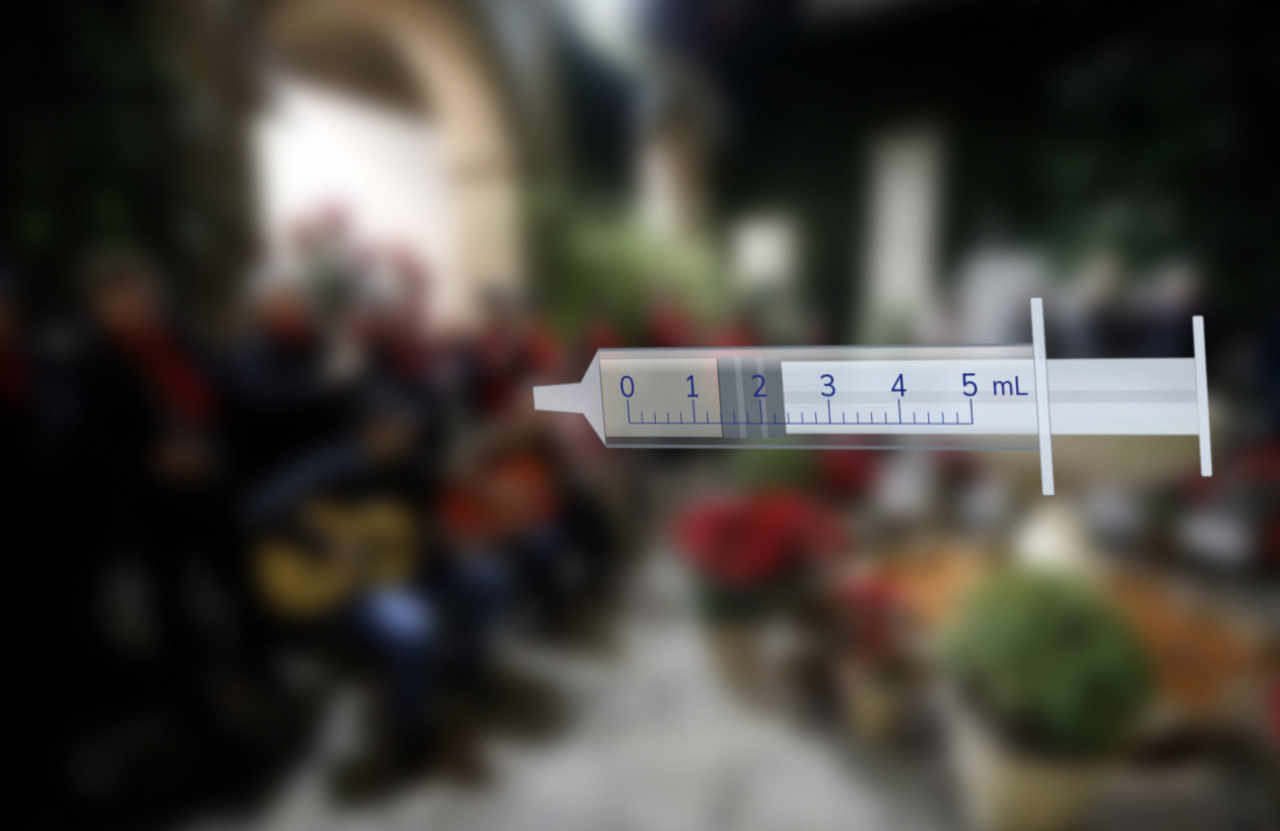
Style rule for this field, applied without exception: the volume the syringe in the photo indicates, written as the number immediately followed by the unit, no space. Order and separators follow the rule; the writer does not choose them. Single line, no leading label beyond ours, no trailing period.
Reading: 1.4mL
